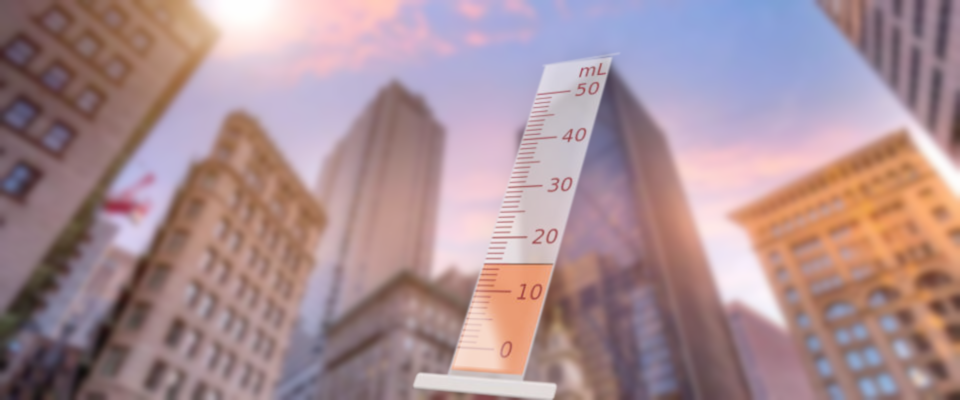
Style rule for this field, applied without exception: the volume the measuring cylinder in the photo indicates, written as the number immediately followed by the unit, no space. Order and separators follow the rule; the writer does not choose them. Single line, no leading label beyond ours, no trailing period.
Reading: 15mL
